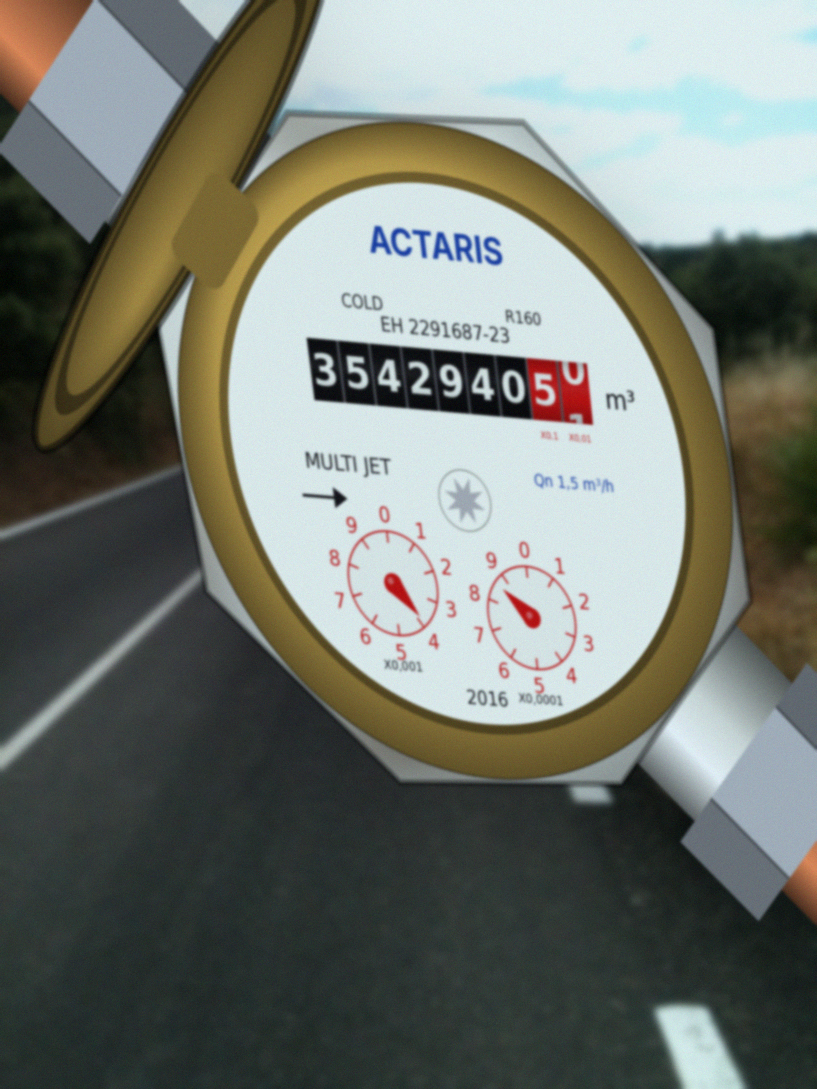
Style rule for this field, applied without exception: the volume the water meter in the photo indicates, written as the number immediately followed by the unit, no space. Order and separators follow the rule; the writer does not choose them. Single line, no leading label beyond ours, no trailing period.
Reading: 3542940.5038m³
